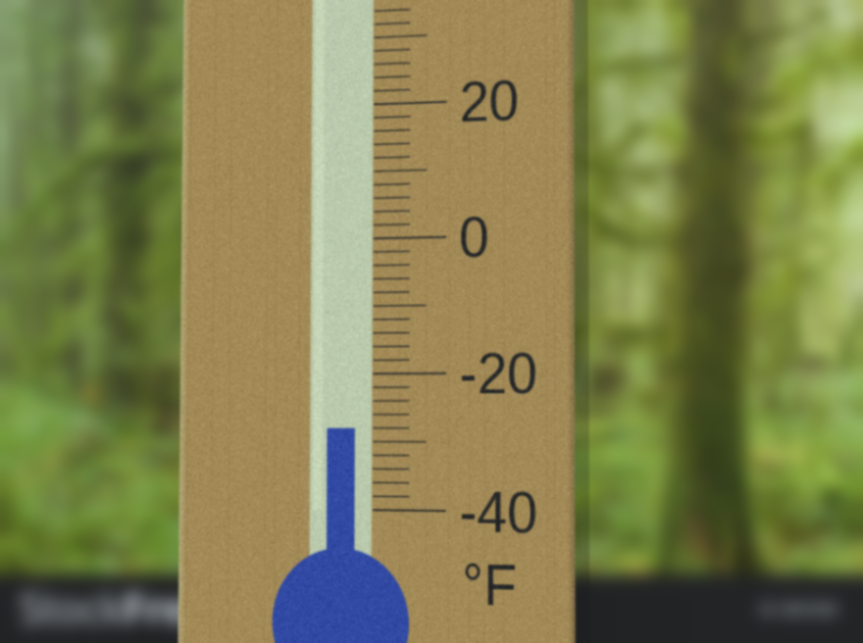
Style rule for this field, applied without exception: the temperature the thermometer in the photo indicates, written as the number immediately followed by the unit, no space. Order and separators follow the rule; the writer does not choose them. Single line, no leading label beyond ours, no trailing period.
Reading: -28°F
